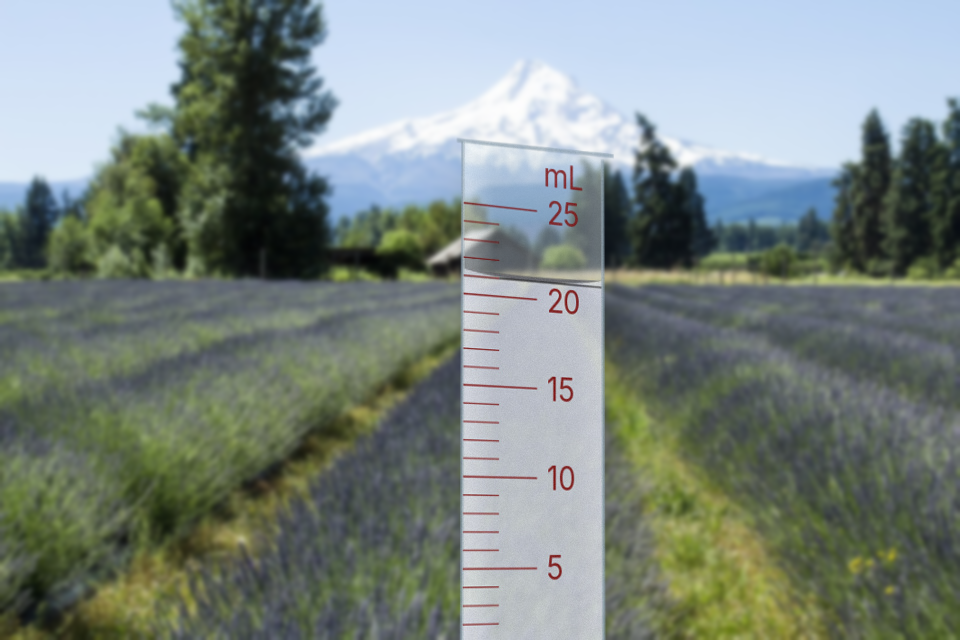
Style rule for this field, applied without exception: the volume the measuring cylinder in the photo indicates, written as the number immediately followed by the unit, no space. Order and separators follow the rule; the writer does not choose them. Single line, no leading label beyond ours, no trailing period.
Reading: 21mL
